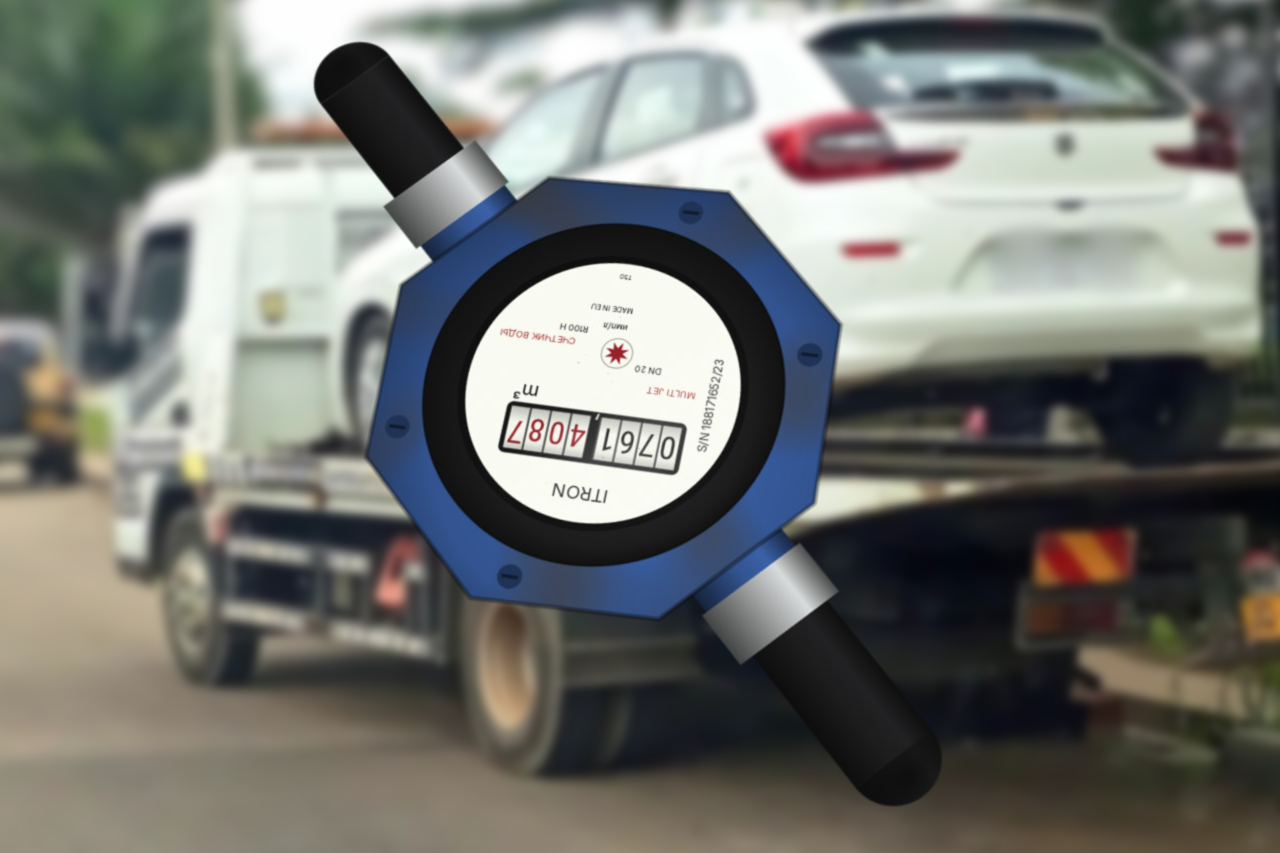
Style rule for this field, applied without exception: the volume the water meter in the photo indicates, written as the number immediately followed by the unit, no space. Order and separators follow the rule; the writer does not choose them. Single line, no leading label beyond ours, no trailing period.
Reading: 761.4087m³
